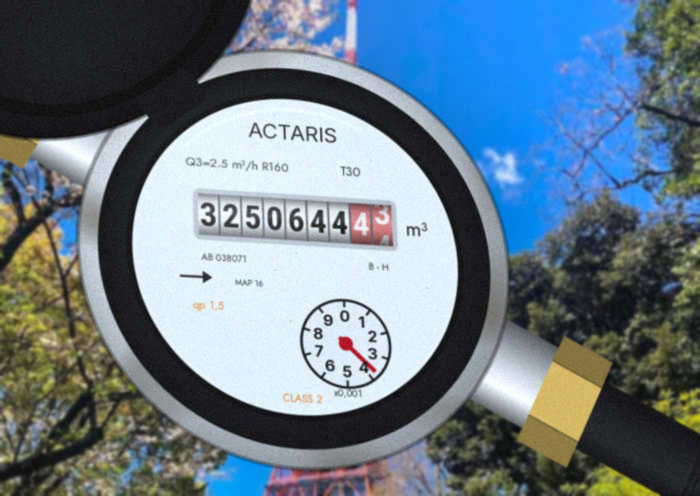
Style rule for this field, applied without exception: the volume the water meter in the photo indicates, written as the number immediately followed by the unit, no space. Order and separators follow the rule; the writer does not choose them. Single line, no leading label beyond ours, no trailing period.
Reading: 3250644.433m³
